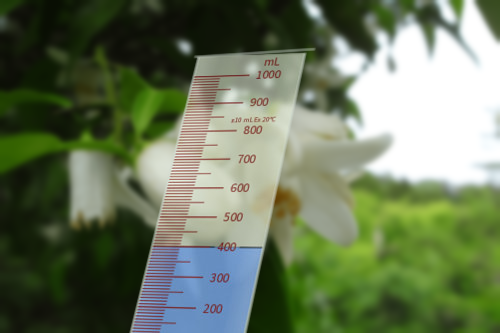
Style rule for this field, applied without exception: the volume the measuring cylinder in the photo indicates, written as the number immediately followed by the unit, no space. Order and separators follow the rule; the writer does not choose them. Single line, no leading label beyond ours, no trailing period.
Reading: 400mL
